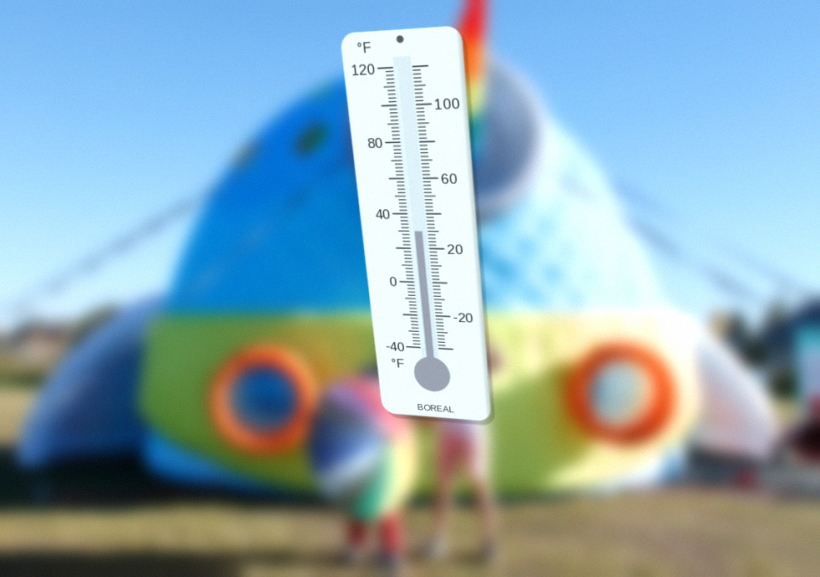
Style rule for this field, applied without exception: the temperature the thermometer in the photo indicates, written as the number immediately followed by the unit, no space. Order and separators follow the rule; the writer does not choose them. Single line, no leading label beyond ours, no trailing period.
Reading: 30°F
